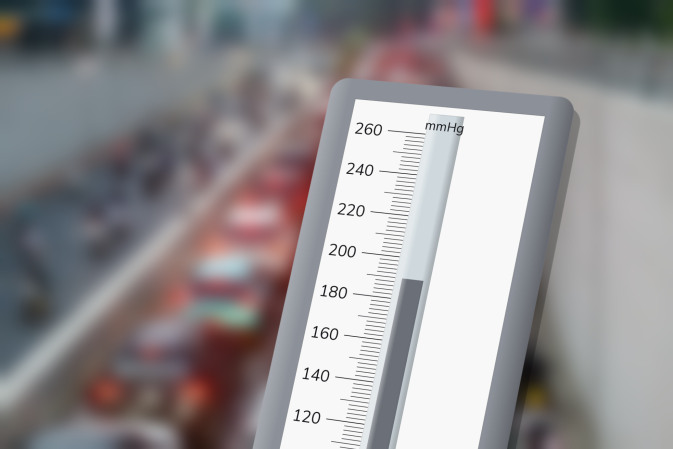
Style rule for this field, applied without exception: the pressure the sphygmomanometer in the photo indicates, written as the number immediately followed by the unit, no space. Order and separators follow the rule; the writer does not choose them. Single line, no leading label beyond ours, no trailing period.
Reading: 190mmHg
